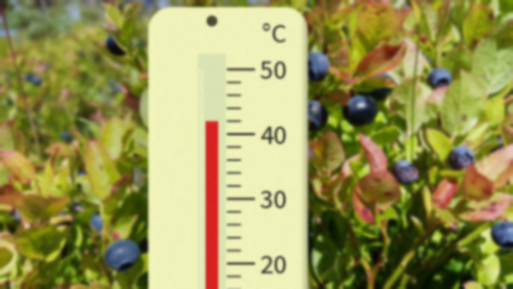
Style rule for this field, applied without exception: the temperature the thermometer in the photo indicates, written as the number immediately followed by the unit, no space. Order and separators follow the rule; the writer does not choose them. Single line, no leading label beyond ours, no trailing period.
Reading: 42°C
